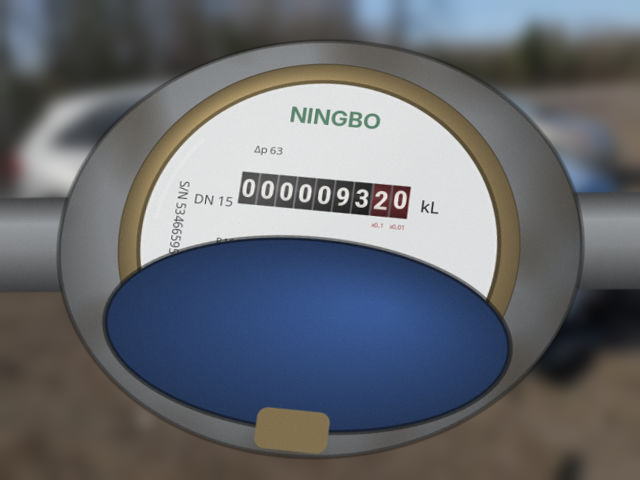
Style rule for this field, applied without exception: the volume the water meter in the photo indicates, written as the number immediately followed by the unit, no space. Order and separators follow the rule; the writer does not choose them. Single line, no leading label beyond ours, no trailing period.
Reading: 93.20kL
